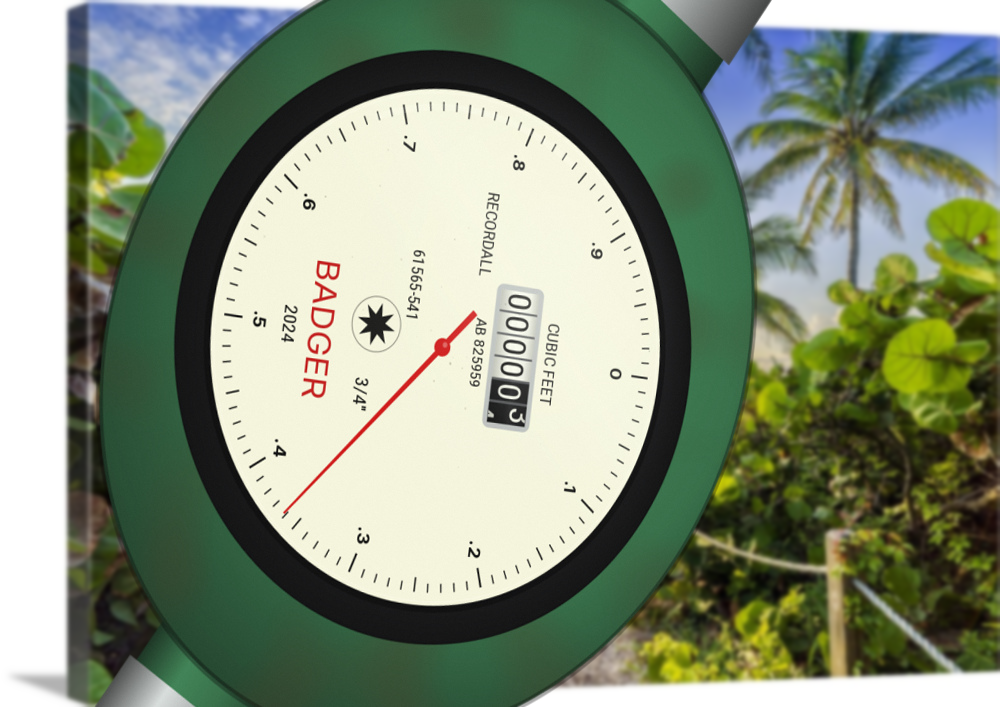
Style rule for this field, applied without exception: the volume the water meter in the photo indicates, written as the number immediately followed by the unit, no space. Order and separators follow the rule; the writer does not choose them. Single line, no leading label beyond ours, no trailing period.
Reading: 3.36ft³
